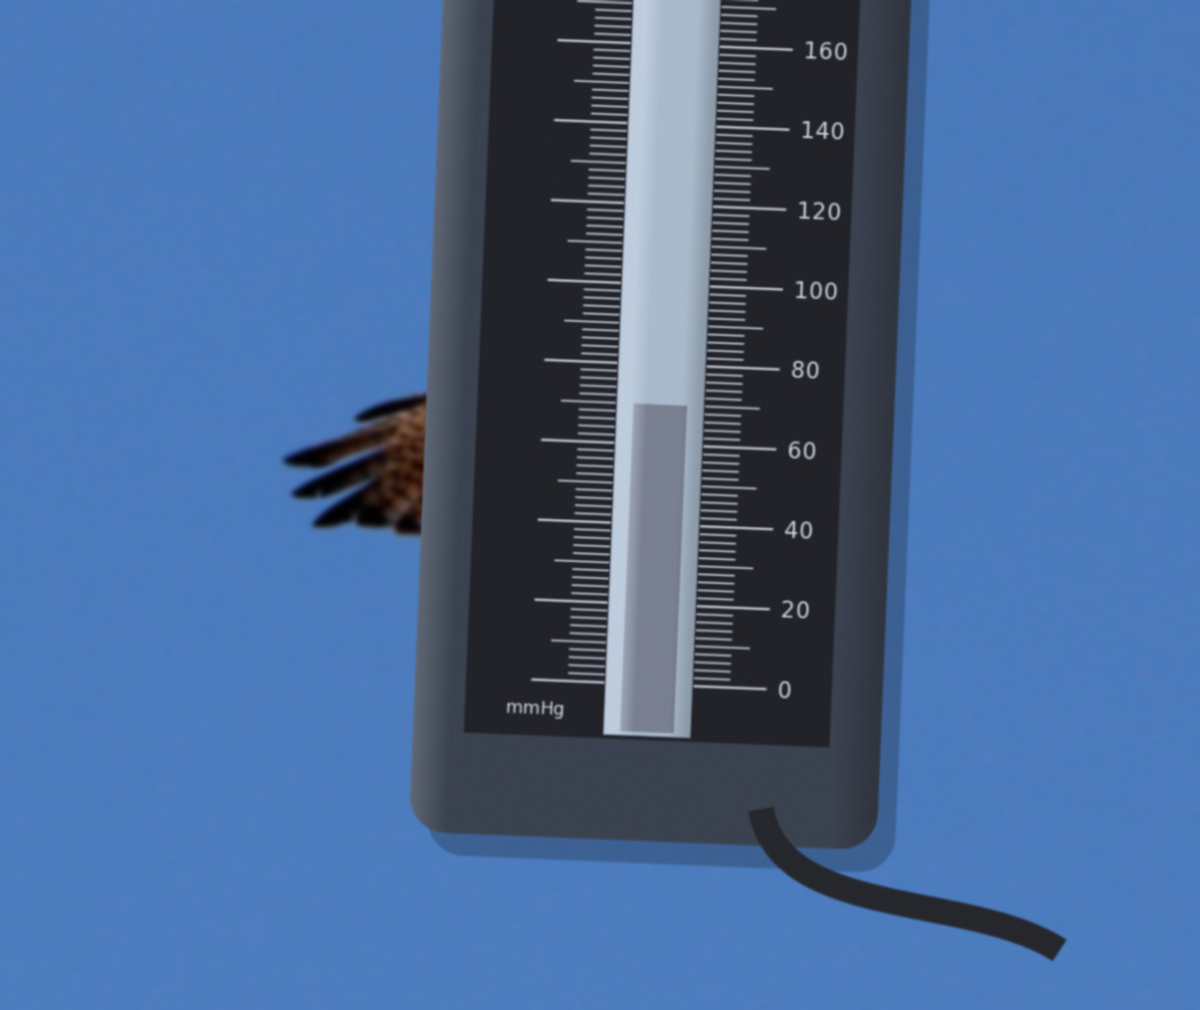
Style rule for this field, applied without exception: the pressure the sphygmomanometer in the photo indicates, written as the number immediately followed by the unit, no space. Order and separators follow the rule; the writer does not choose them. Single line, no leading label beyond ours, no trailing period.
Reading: 70mmHg
